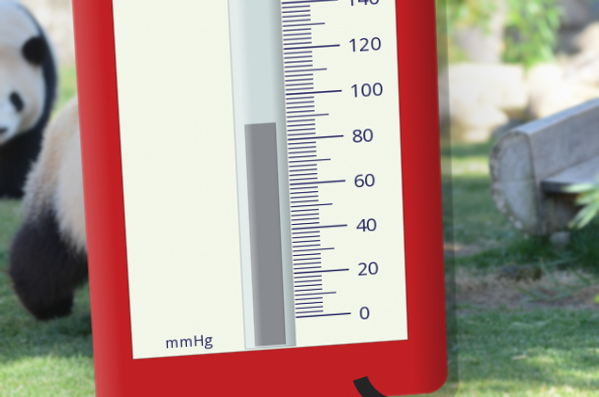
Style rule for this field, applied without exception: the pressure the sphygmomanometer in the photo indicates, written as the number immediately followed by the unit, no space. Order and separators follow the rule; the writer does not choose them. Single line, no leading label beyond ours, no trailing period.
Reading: 88mmHg
